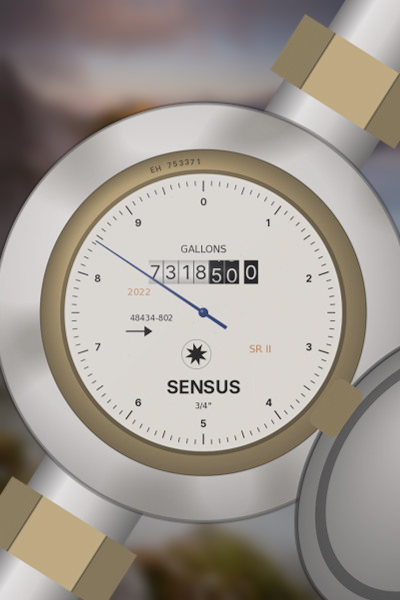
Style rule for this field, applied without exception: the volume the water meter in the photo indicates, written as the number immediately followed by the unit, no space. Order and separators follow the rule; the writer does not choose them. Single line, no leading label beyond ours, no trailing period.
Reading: 7318498.4gal
